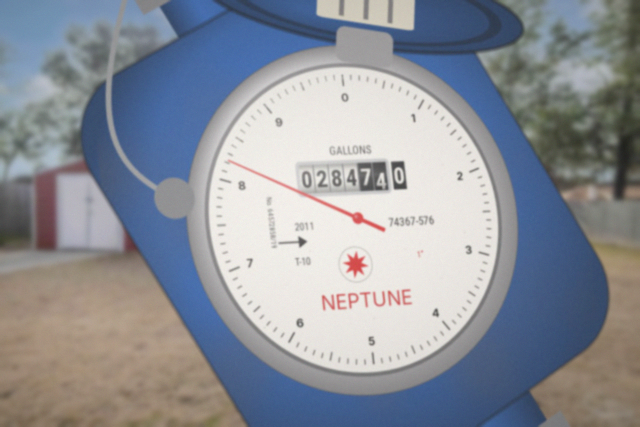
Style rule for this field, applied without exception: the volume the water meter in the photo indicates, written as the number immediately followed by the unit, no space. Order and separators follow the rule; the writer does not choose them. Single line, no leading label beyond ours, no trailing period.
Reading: 284738.2gal
